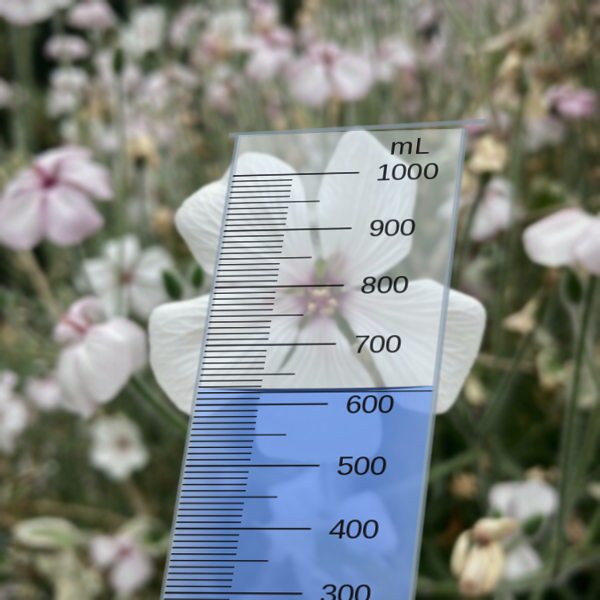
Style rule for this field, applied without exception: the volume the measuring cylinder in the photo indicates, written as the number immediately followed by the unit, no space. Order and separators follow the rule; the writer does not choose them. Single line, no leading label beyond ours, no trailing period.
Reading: 620mL
